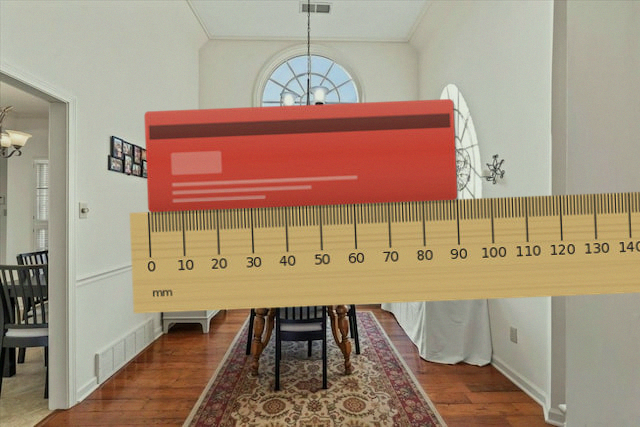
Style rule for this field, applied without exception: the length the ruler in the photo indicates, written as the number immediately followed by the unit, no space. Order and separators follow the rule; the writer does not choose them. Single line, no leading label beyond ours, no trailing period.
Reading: 90mm
